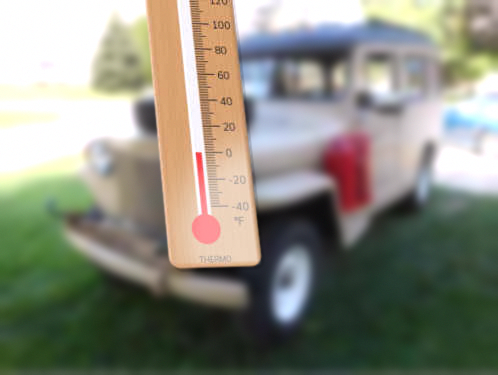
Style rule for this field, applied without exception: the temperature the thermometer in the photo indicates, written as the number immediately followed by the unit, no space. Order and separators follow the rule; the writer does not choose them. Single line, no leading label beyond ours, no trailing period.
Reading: 0°F
